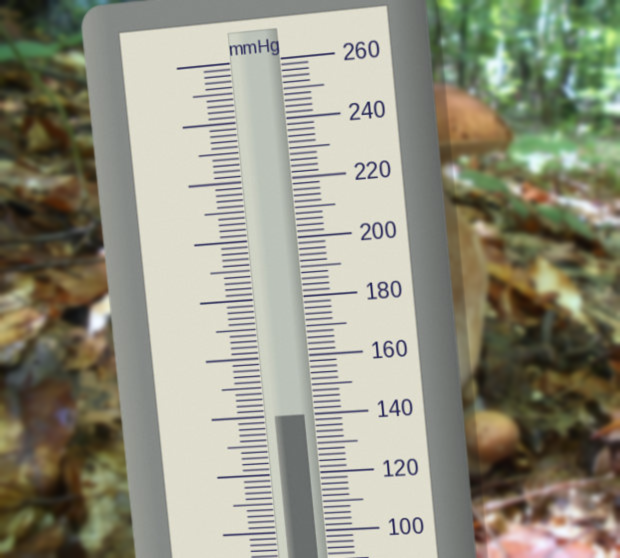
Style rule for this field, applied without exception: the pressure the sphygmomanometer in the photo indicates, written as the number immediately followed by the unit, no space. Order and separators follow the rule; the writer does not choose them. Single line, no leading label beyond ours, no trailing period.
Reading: 140mmHg
